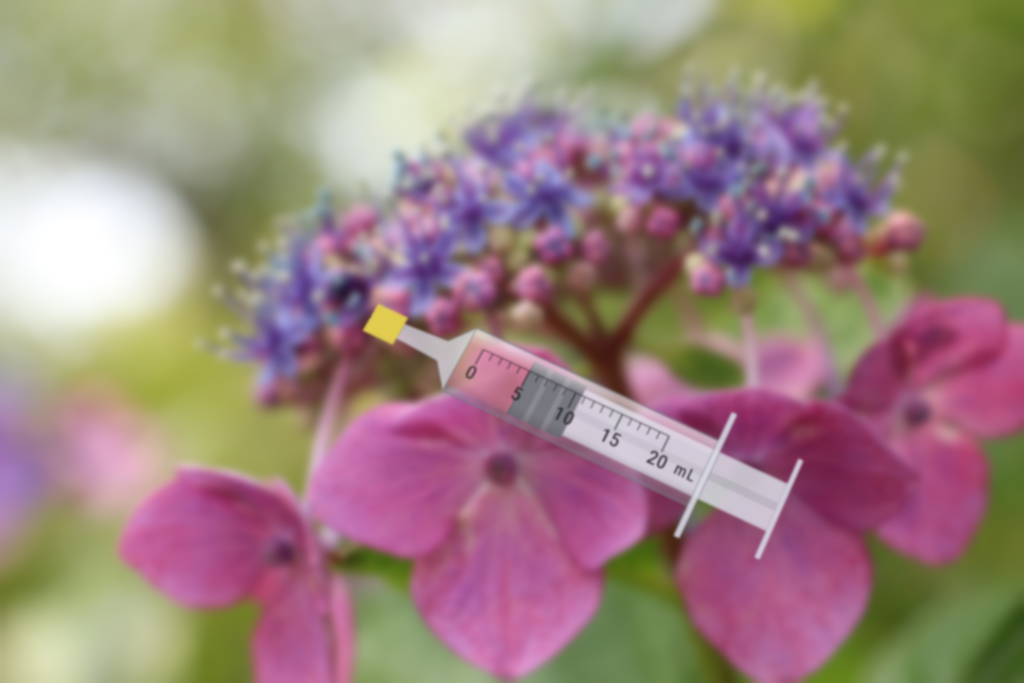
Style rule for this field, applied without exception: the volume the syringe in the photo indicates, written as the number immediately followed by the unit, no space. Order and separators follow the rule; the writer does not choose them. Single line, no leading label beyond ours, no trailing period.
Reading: 5mL
